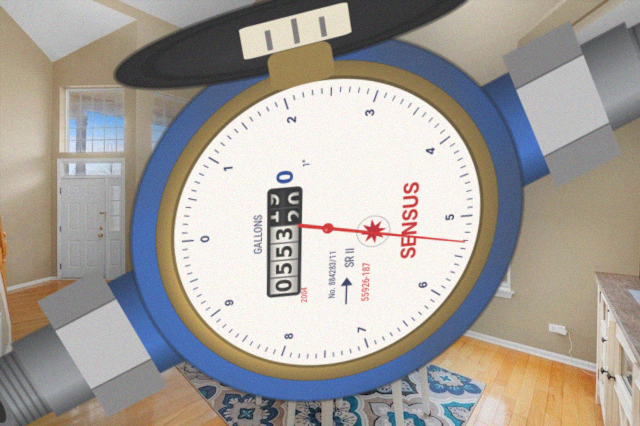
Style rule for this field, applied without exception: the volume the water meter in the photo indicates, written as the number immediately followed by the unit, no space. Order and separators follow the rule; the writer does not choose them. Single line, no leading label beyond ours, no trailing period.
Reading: 553195.3gal
